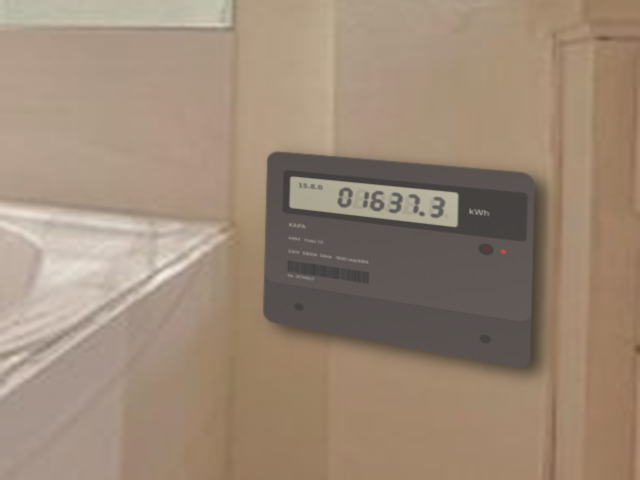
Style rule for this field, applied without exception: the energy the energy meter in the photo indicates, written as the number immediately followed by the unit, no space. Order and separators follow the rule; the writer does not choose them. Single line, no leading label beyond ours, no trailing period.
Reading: 1637.3kWh
